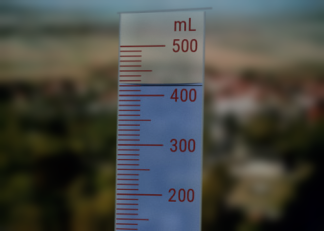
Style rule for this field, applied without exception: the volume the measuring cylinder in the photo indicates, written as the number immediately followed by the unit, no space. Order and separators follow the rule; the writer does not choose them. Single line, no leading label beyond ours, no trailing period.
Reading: 420mL
